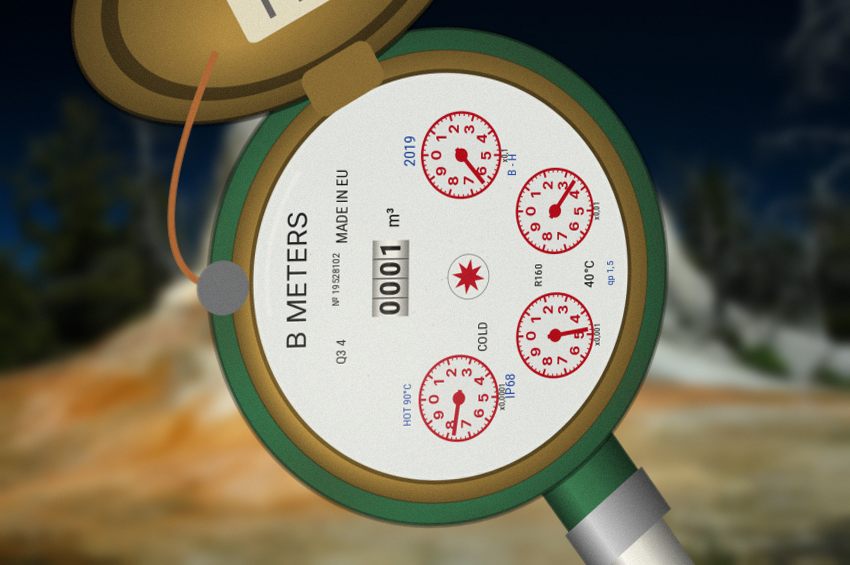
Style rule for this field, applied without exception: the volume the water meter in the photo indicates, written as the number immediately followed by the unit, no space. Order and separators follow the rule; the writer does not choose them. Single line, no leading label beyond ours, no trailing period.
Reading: 1.6347m³
